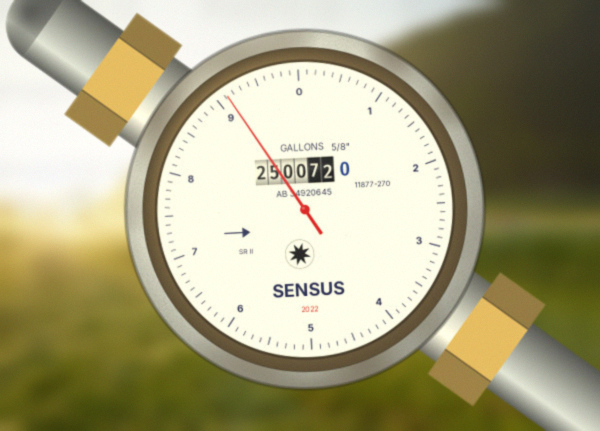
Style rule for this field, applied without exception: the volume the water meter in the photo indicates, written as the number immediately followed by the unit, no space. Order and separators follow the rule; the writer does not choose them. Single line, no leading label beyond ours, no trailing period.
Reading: 2500719.1gal
